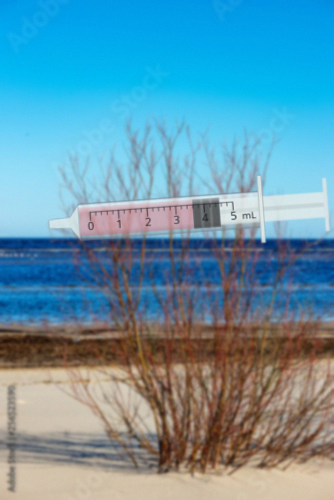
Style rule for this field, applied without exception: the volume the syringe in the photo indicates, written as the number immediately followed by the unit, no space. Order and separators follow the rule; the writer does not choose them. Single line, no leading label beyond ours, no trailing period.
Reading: 3.6mL
